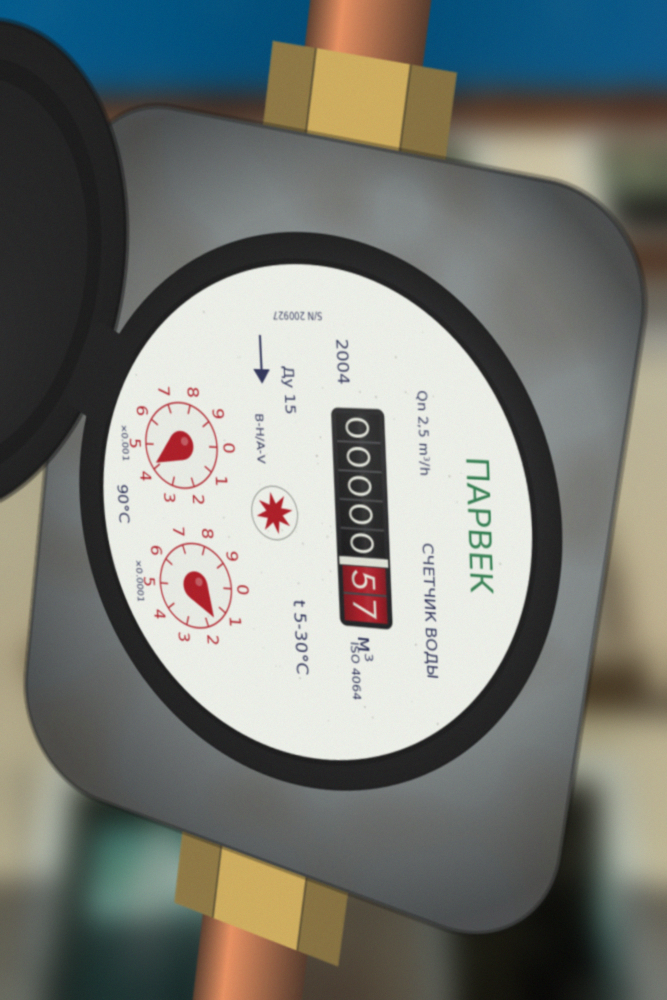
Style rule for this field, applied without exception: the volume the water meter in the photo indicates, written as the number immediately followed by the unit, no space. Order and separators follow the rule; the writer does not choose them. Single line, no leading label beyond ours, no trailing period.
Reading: 0.5741m³
